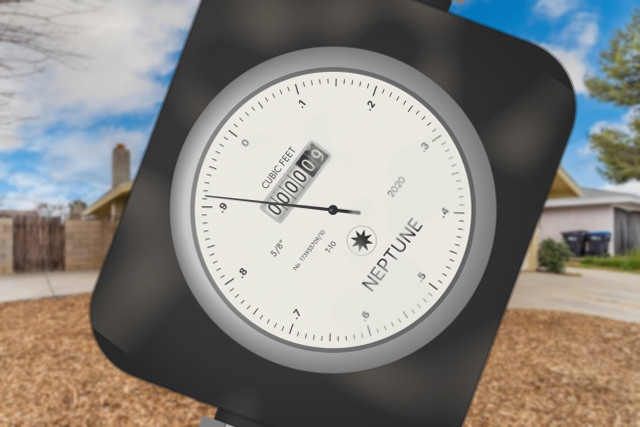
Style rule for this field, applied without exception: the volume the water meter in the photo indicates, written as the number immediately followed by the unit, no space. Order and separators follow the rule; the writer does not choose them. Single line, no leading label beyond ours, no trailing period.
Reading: 8.91ft³
